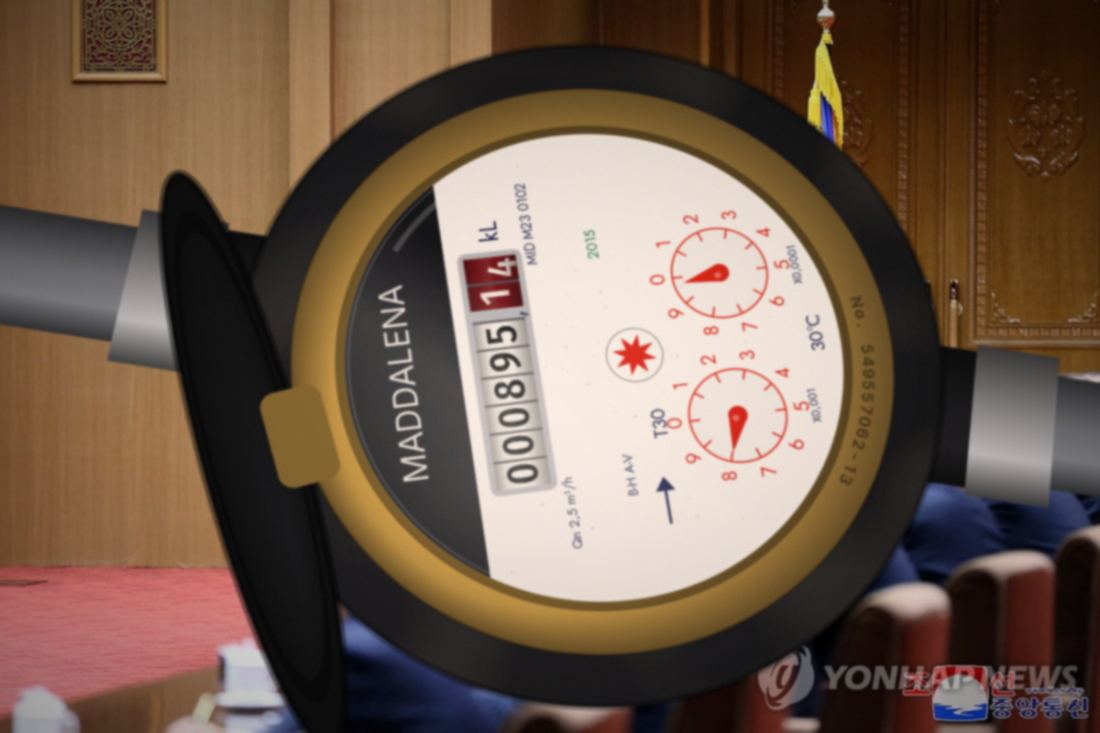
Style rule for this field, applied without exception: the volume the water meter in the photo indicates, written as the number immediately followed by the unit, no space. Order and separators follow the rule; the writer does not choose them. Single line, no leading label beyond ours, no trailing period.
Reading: 895.1379kL
